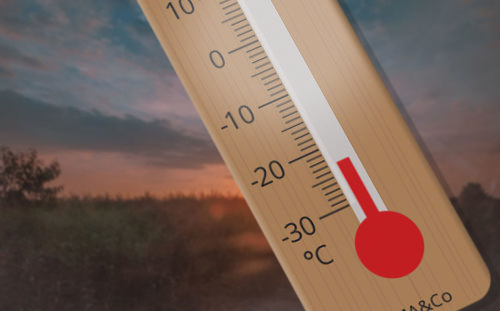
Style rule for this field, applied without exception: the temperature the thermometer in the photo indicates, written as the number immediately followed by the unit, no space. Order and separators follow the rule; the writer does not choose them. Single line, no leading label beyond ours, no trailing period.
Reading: -23°C
